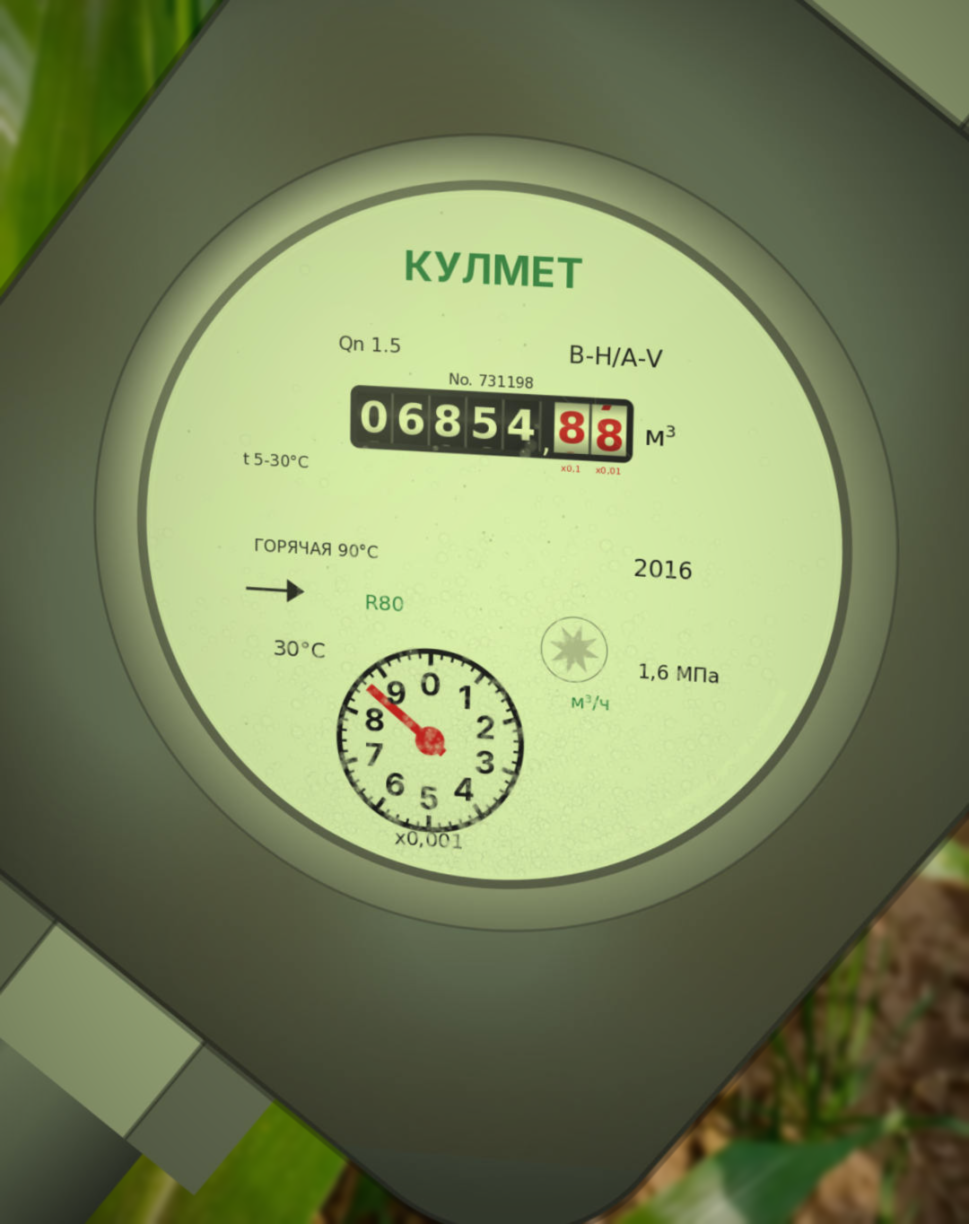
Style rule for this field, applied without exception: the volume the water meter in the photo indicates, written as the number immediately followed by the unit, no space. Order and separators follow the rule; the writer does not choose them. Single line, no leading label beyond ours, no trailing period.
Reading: 6854.878m³
